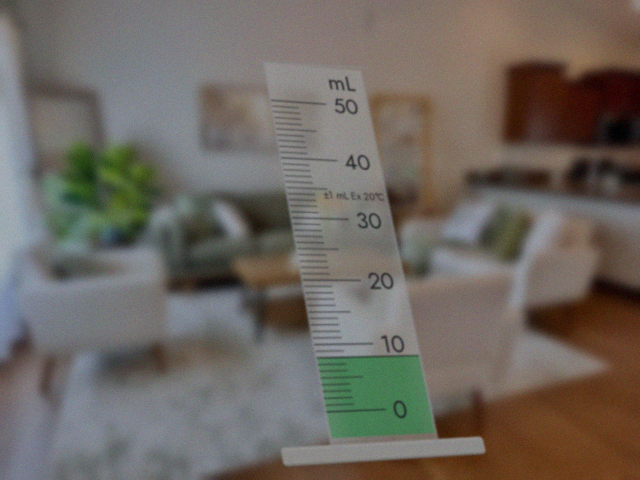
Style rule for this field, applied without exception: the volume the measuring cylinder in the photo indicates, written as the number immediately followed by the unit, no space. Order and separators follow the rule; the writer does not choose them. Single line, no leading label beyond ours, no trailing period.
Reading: 8mL
